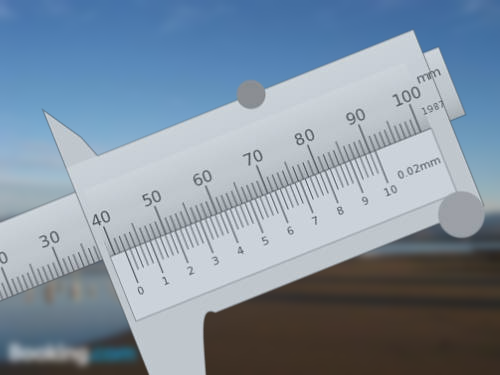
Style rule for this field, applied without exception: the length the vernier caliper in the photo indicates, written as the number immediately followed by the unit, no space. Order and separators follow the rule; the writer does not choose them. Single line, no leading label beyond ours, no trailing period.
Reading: 42.0mm
